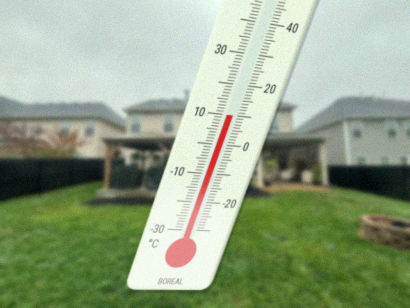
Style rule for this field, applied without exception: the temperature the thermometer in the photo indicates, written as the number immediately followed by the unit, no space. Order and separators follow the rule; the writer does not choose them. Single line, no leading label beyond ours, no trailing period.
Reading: 10°C
